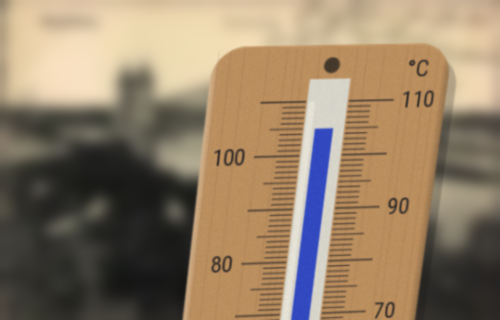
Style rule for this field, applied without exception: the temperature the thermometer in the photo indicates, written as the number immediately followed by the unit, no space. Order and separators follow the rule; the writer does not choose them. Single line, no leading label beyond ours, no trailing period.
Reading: 105°C
